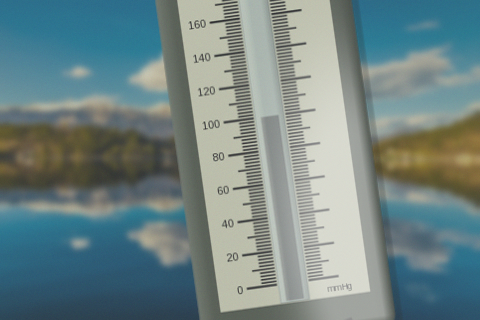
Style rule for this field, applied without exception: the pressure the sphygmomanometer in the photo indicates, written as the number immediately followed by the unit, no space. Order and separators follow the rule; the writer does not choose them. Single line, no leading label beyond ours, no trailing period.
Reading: 100mmHg
